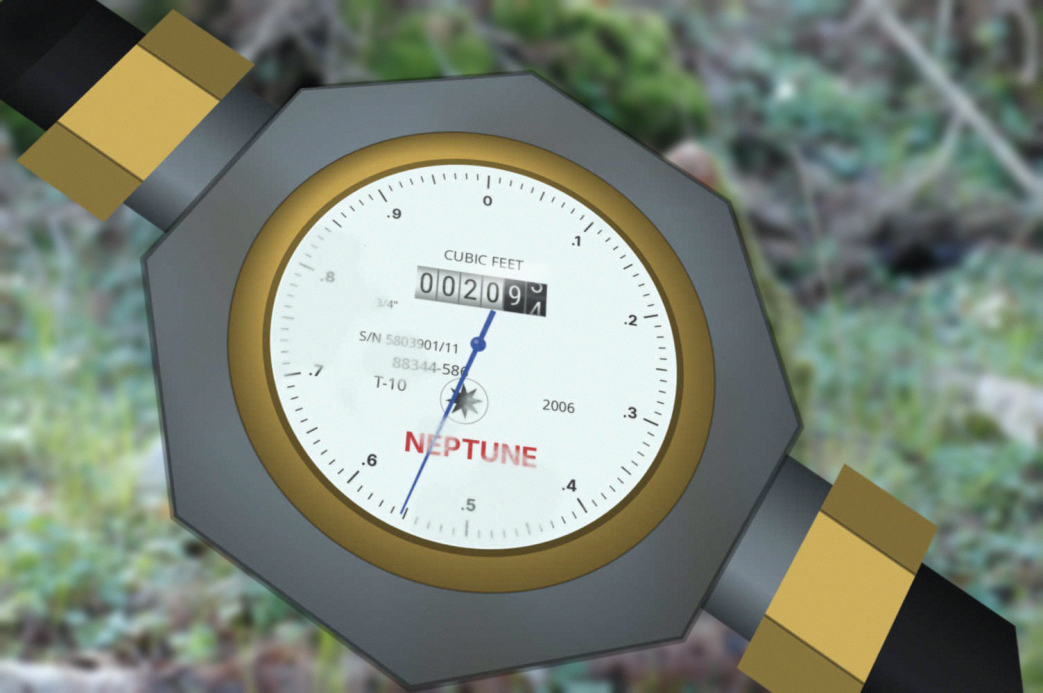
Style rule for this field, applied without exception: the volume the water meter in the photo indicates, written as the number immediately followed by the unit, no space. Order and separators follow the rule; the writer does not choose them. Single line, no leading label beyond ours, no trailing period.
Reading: 2093.55ft³
